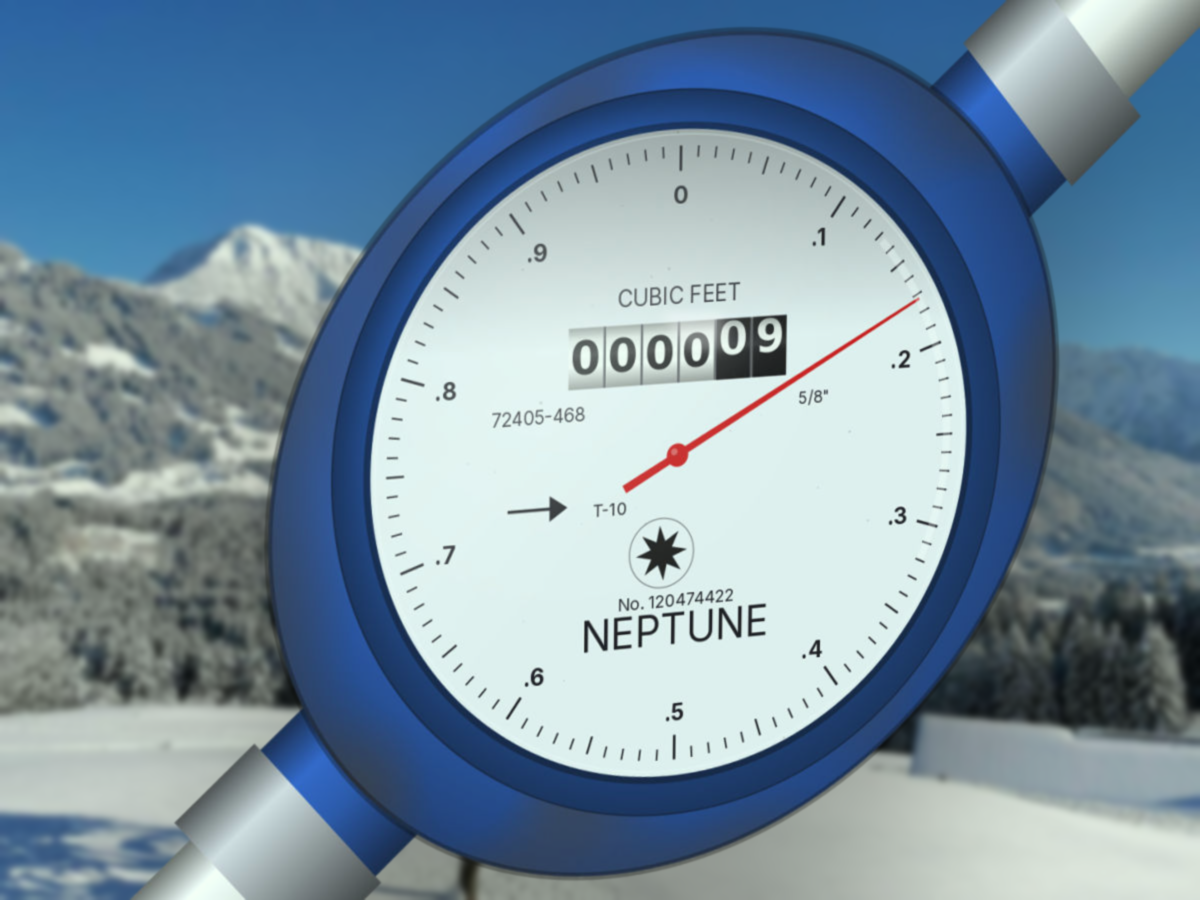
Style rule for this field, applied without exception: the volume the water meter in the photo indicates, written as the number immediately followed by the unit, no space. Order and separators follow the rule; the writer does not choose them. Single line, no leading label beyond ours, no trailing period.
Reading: 9.17ft³
